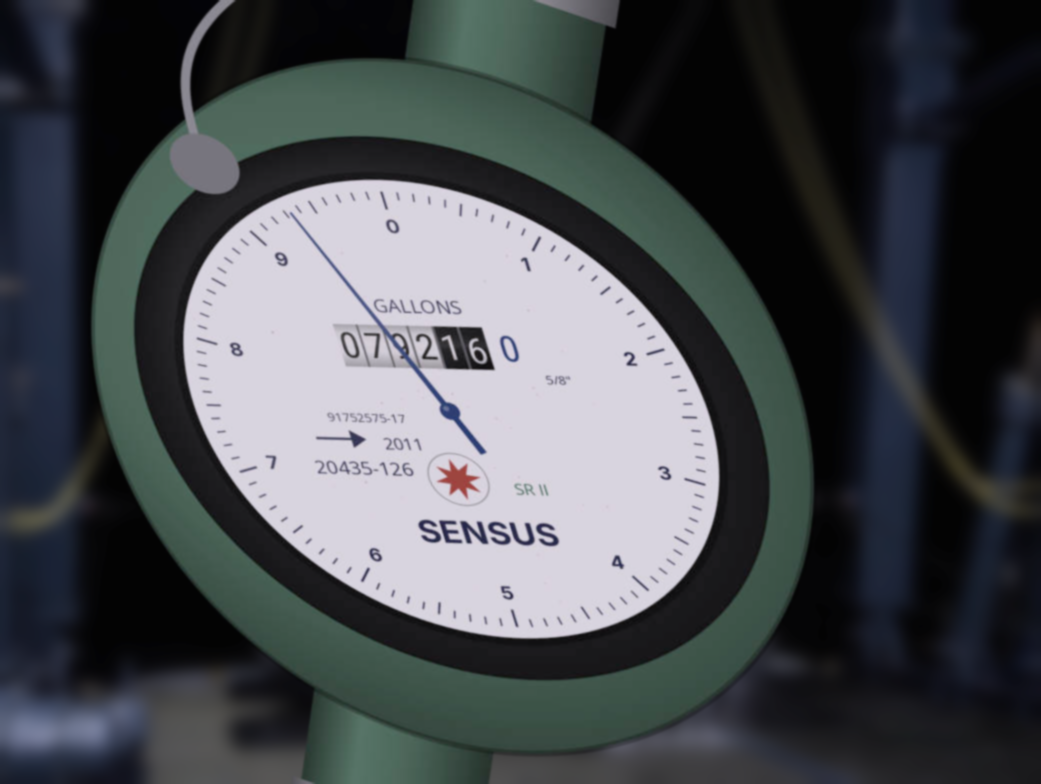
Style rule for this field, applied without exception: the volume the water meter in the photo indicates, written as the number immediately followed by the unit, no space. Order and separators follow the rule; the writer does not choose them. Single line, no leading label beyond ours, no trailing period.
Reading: 792159.3gal
